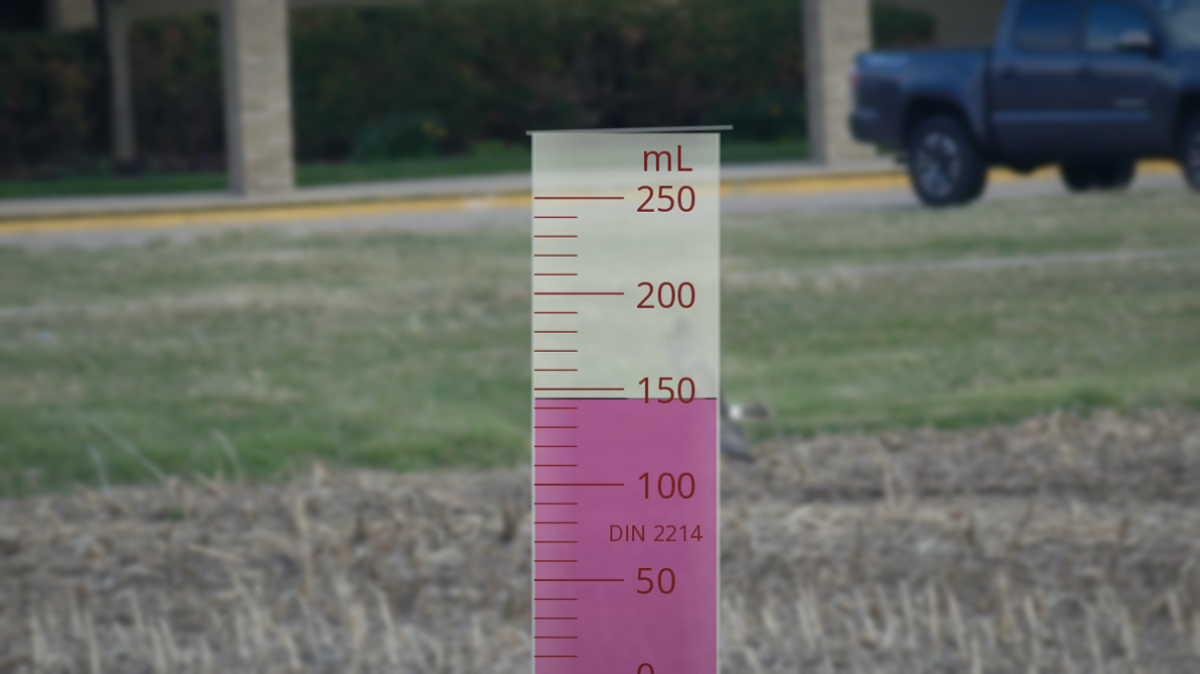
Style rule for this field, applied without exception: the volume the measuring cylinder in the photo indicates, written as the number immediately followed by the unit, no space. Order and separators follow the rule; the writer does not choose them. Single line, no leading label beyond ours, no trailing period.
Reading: 145mL
